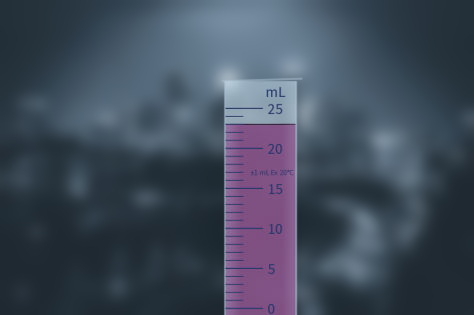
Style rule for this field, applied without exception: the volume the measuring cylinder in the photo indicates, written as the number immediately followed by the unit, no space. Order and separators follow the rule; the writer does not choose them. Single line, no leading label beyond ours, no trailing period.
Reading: 23mL
